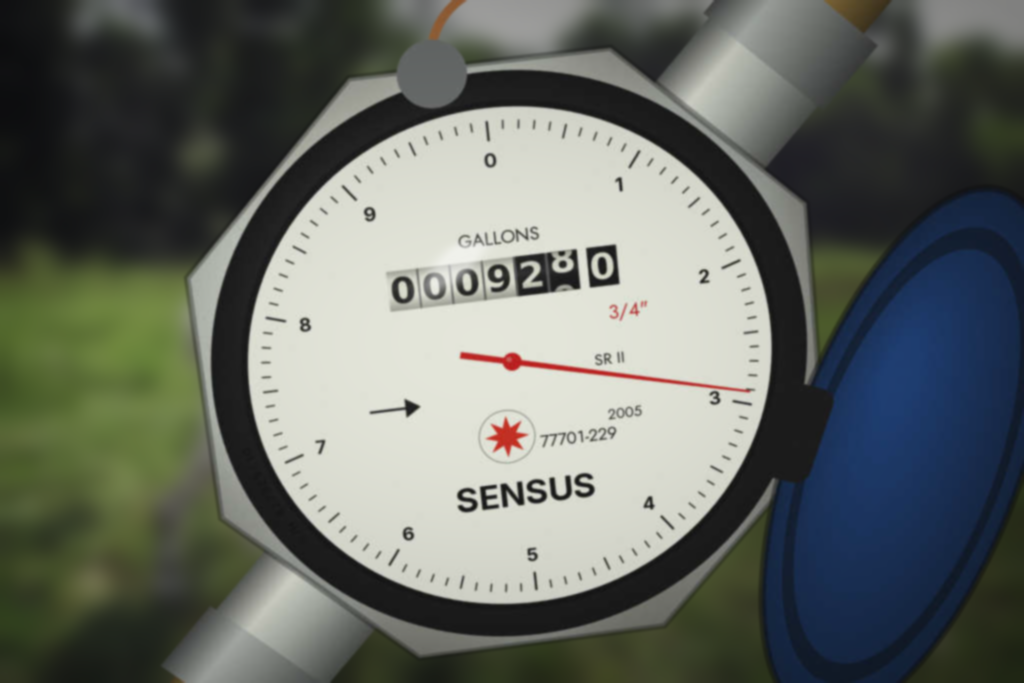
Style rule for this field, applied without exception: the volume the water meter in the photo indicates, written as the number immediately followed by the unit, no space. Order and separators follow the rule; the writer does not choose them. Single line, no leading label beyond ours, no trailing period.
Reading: 9282.9gal
